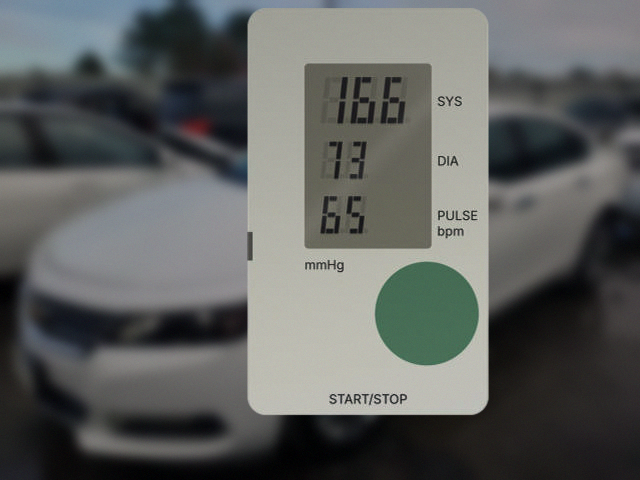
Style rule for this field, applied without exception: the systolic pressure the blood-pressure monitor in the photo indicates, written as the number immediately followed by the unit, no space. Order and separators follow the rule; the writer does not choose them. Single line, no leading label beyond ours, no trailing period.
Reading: 166mmHg
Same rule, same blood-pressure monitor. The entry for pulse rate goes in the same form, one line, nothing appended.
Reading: 65bpm
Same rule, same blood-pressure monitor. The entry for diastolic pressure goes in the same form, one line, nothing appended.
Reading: 73mmHg
